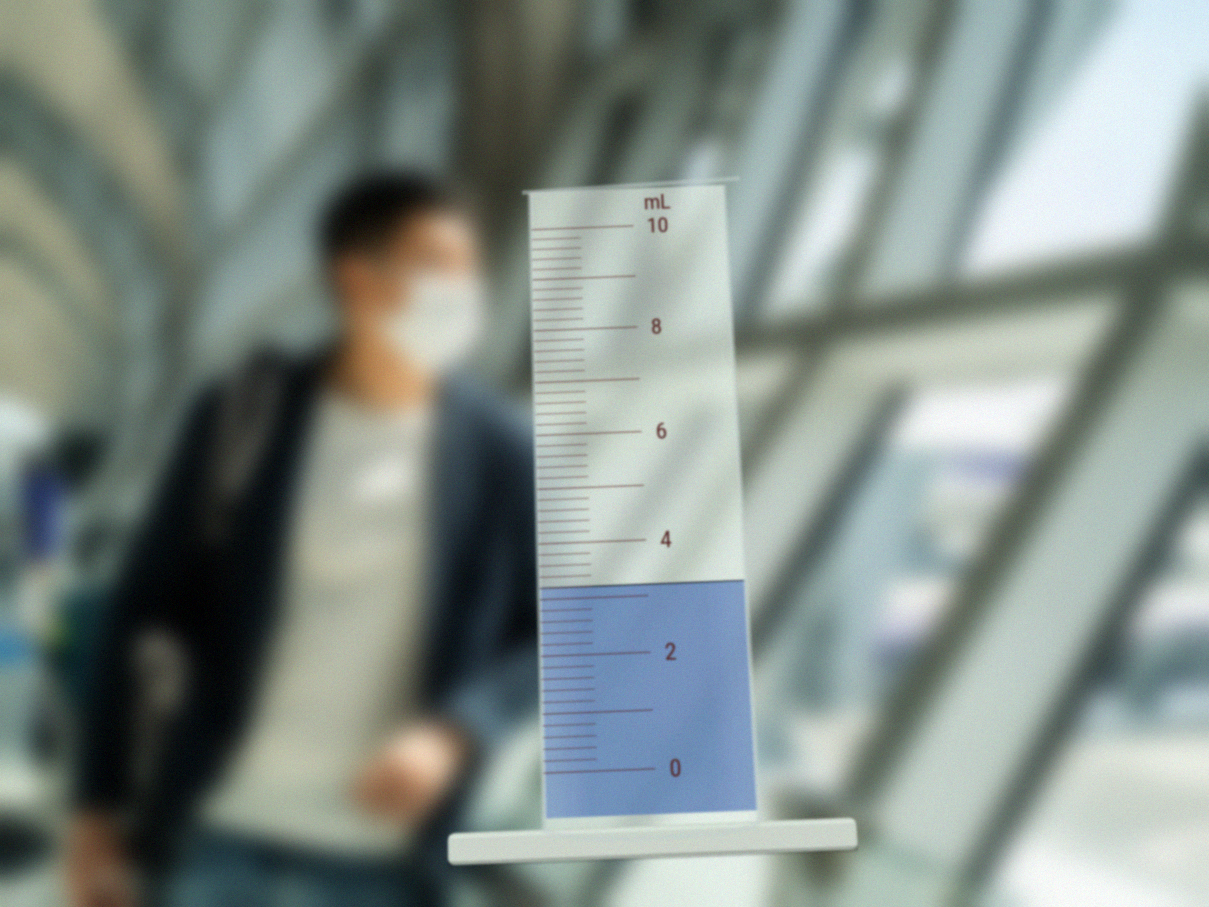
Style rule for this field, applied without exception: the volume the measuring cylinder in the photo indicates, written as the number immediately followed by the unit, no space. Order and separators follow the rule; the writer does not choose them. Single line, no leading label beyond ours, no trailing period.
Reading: 3.2mL
